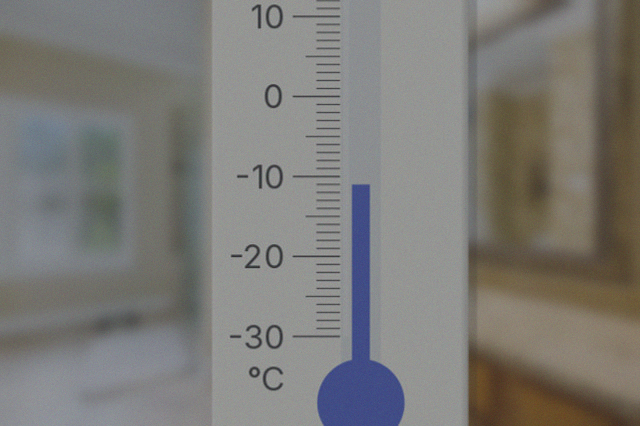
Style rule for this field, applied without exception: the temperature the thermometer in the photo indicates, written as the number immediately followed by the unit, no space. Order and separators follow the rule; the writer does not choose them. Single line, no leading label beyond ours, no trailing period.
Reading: -11°C
